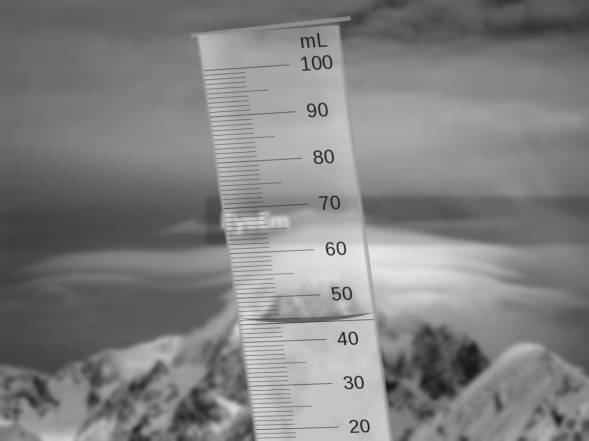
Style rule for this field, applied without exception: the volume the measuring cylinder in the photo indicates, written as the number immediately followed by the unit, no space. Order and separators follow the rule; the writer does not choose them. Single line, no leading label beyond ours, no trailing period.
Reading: 44mL
